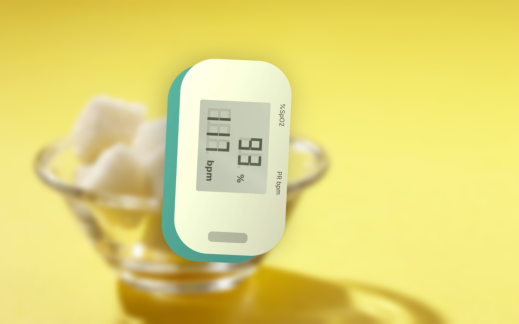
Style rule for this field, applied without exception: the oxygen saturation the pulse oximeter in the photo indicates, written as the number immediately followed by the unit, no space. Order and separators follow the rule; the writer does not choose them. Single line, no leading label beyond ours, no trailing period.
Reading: 93%
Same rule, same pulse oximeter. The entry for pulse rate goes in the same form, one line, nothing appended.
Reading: 117bpm
